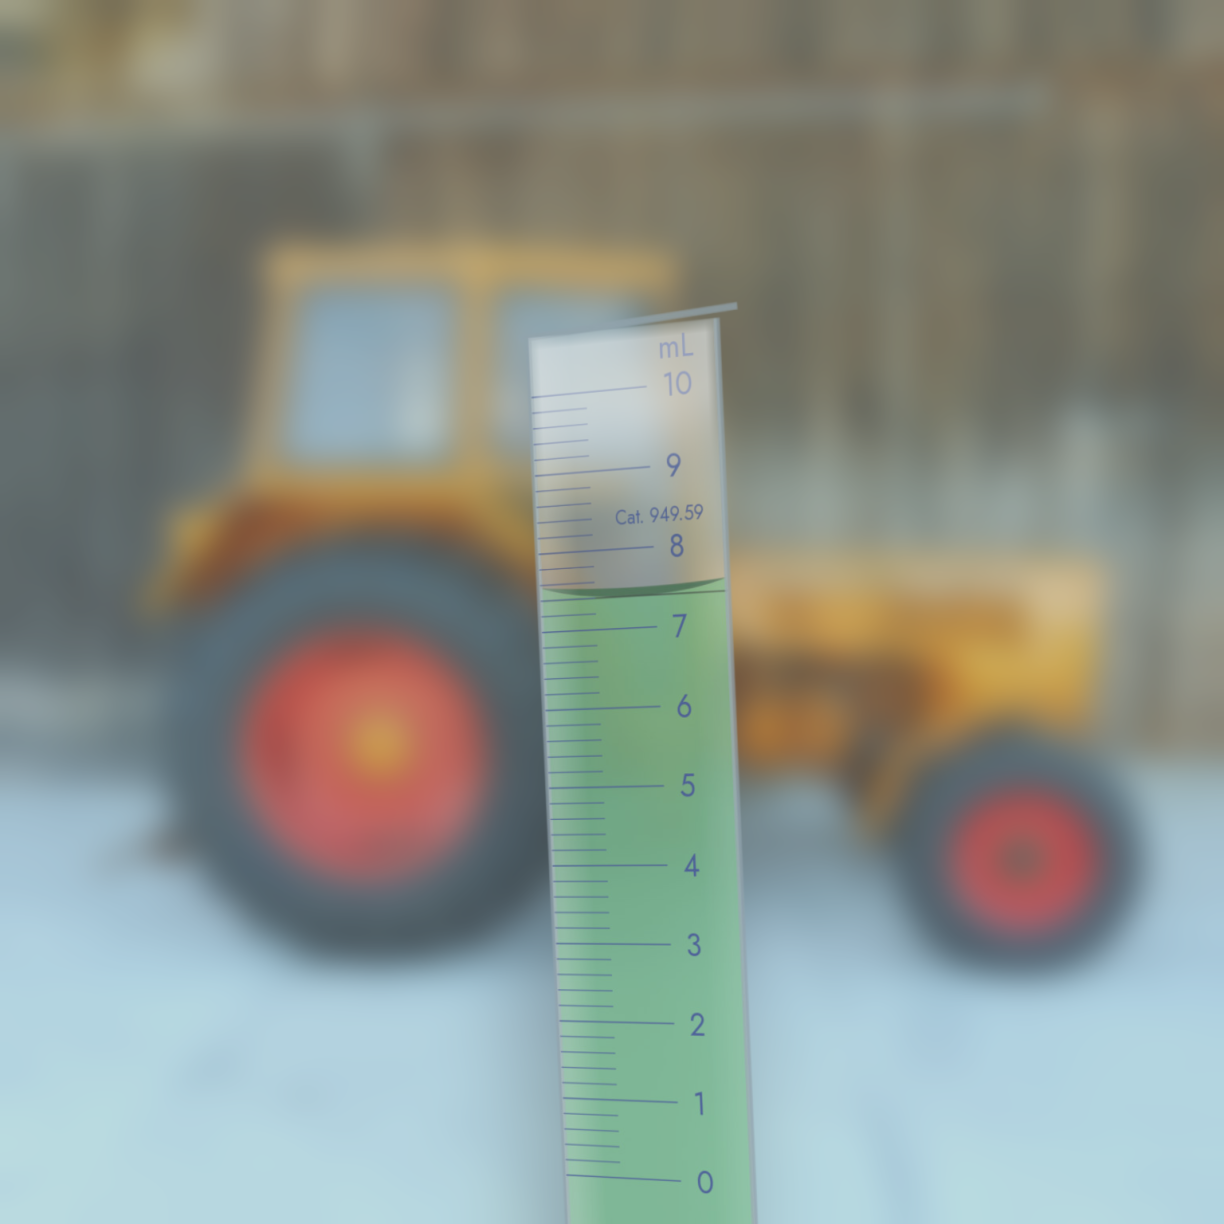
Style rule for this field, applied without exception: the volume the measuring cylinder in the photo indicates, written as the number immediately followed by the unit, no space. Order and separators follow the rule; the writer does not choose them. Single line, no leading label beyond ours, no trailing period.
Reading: 7.4mL
